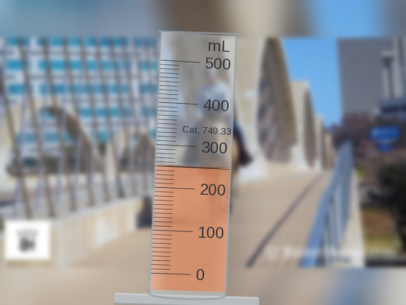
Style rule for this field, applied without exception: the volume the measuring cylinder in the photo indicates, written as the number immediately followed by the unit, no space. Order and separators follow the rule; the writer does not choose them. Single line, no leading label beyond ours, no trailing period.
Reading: 250mL
